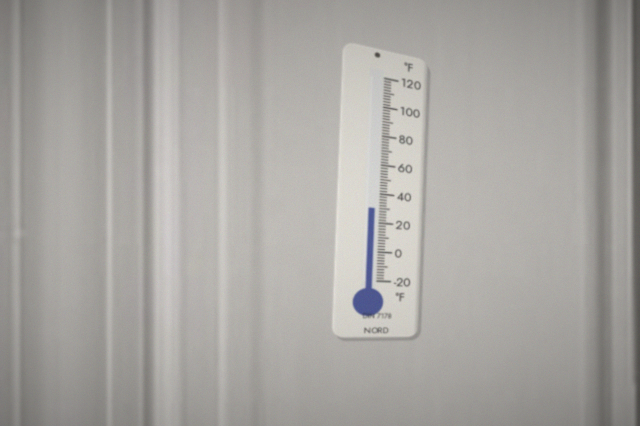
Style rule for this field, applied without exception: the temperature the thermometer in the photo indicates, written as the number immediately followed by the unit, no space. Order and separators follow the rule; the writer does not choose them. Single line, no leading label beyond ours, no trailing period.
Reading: 30°F
